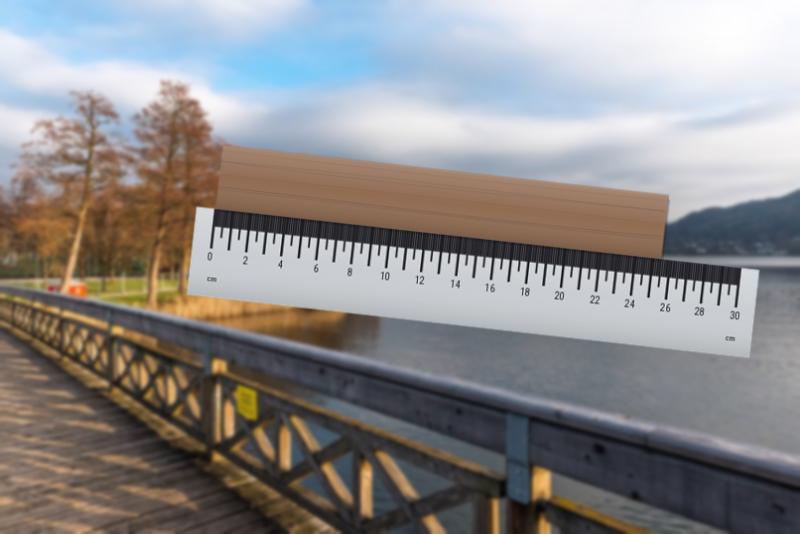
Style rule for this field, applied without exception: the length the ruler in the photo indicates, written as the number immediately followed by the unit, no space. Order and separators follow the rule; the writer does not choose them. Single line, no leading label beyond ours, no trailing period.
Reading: 25.5cm
